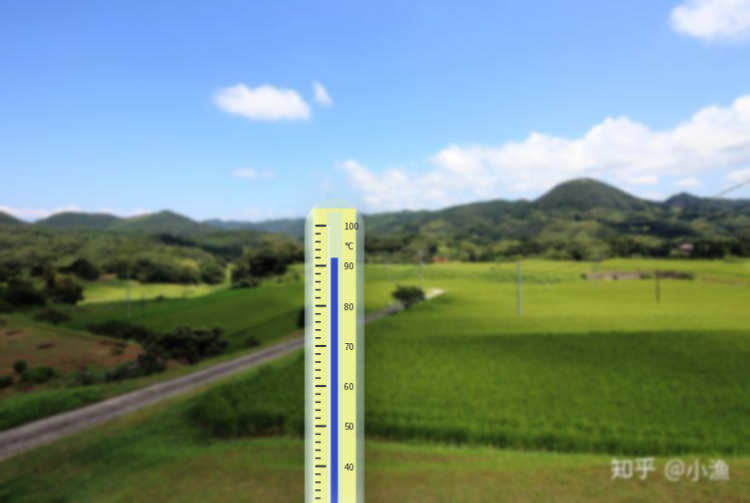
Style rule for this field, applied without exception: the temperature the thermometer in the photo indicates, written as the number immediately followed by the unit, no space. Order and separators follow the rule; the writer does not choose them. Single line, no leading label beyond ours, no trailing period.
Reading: 92°C
